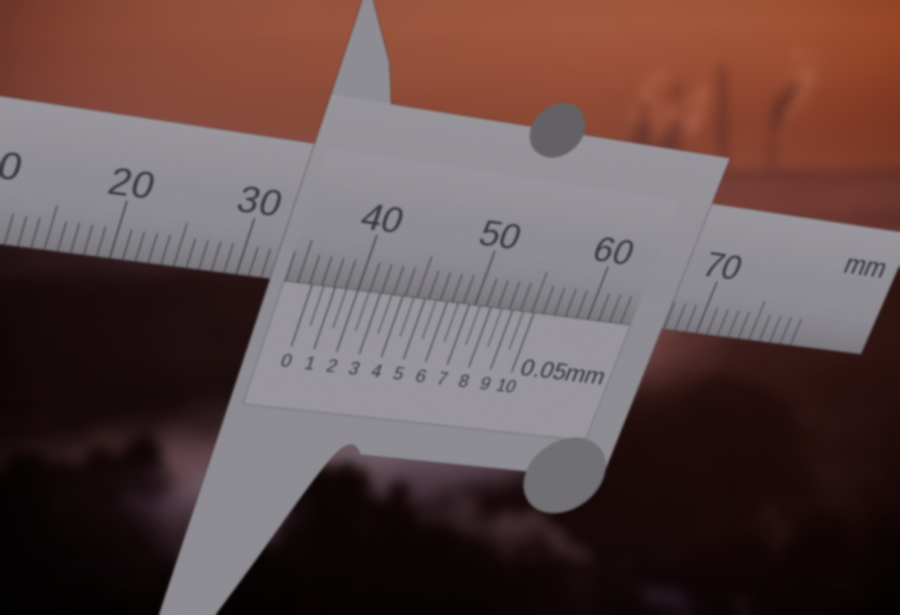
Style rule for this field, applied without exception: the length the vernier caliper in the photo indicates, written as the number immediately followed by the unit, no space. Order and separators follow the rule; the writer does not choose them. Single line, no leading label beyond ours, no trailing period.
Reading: 36.2mm
